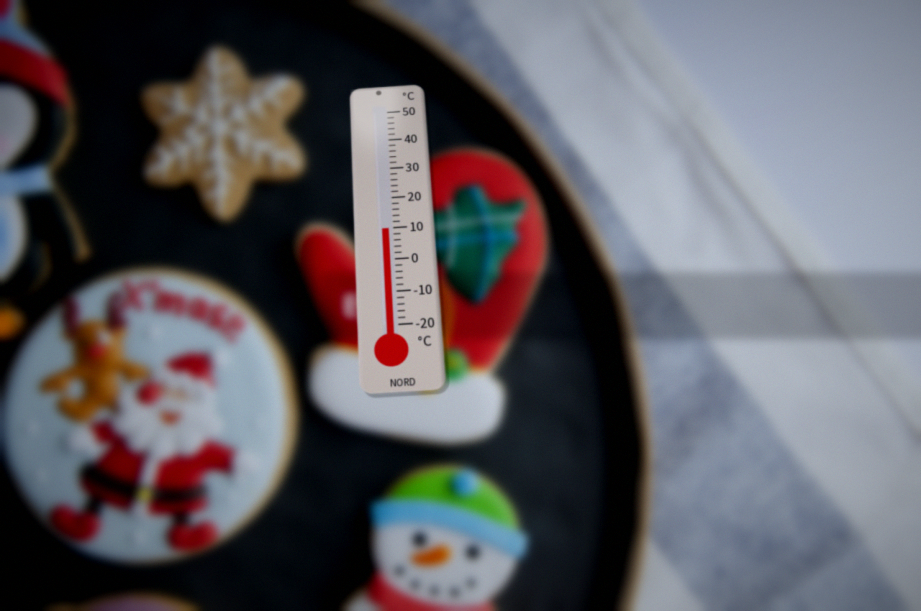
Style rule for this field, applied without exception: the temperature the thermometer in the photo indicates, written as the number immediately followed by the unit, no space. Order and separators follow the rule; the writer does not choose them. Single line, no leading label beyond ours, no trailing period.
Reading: 10°C
